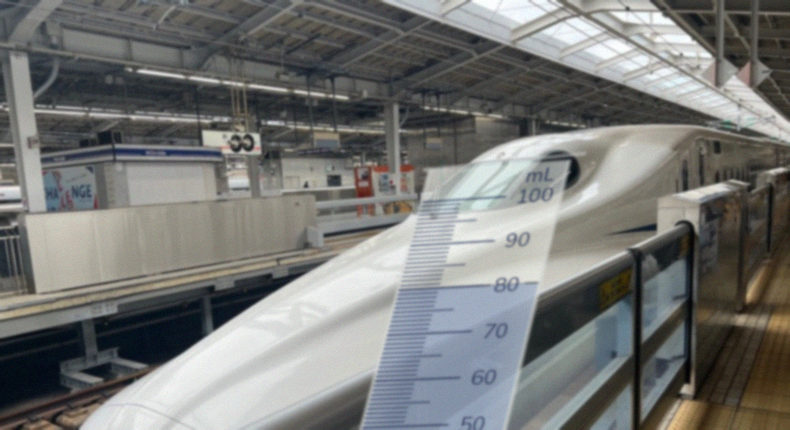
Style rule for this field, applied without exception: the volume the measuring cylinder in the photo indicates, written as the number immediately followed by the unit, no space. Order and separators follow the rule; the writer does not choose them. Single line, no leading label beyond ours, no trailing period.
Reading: 80mL
